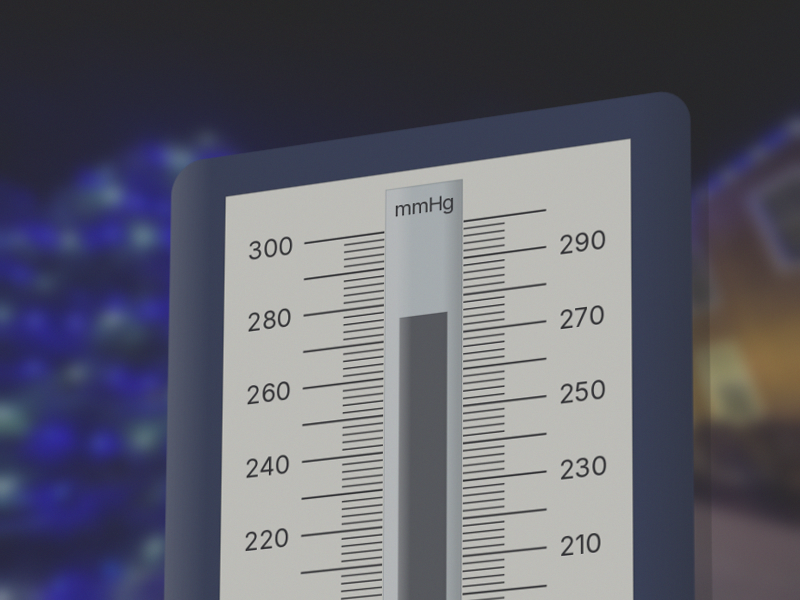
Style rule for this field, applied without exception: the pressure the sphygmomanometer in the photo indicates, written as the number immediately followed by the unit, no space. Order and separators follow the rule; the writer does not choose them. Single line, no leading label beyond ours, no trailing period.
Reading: 276mmHg
